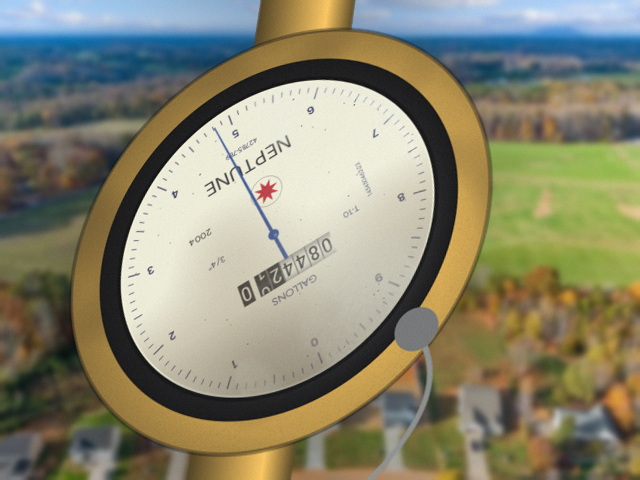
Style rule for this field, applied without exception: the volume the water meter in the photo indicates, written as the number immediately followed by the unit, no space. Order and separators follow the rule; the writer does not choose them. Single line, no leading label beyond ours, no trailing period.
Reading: 844204.8gal
